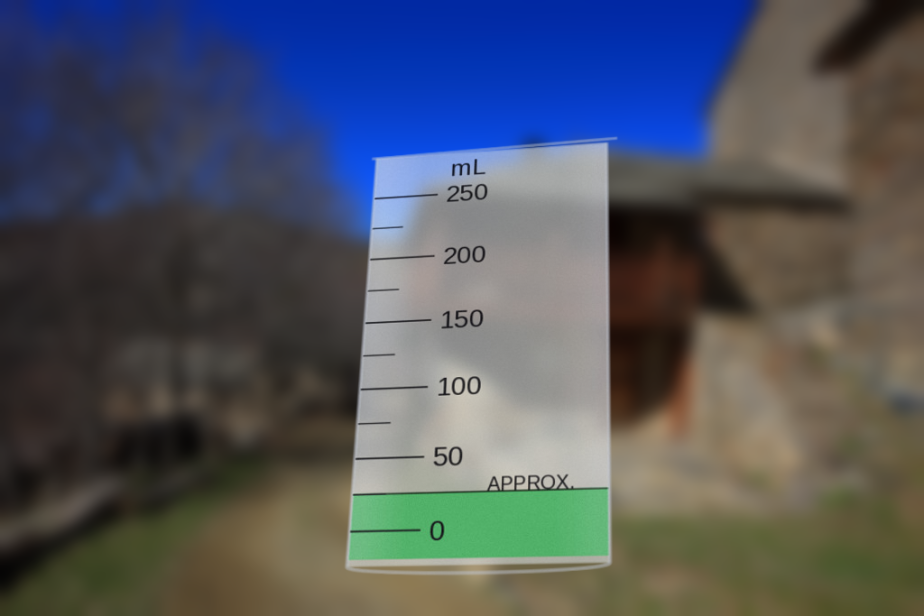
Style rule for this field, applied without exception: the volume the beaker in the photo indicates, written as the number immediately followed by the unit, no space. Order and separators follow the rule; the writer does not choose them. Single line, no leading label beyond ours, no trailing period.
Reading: 25mL
